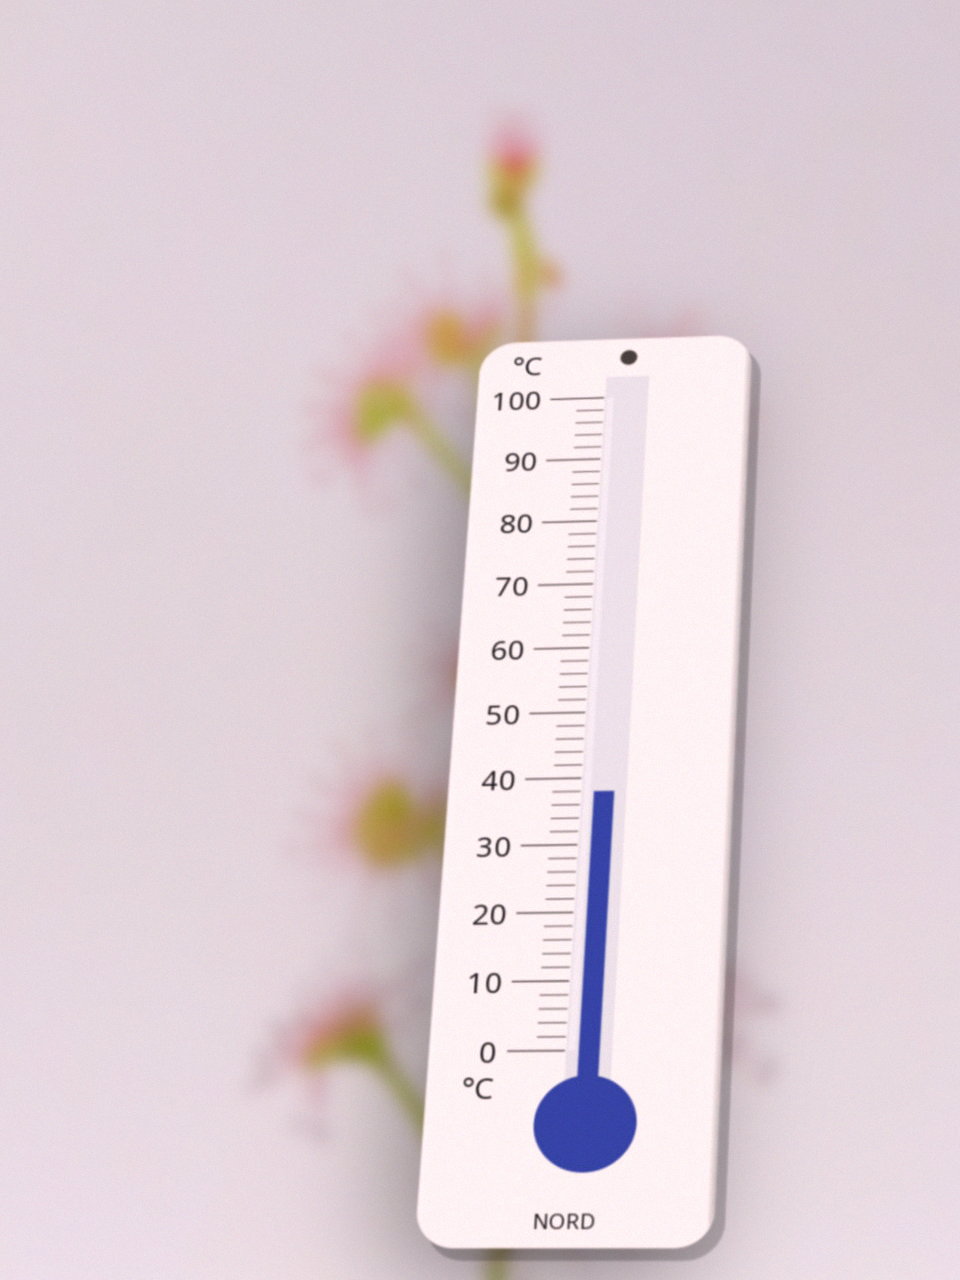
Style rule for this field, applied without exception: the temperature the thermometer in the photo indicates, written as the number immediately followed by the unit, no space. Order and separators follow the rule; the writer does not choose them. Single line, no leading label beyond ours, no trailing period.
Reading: 38°C
